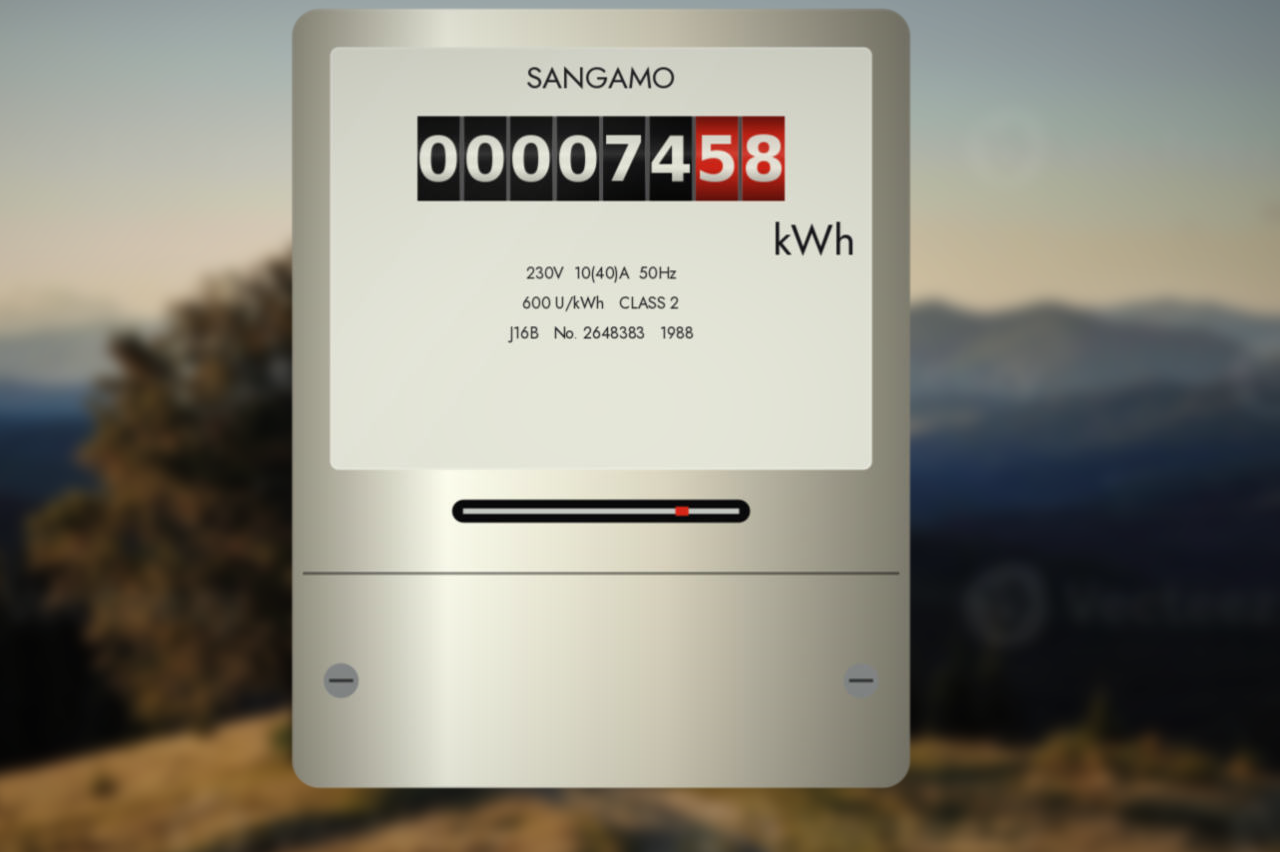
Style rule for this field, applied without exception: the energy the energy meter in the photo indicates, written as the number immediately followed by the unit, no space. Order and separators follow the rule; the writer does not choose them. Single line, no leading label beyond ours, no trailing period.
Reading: 74.58kWh
